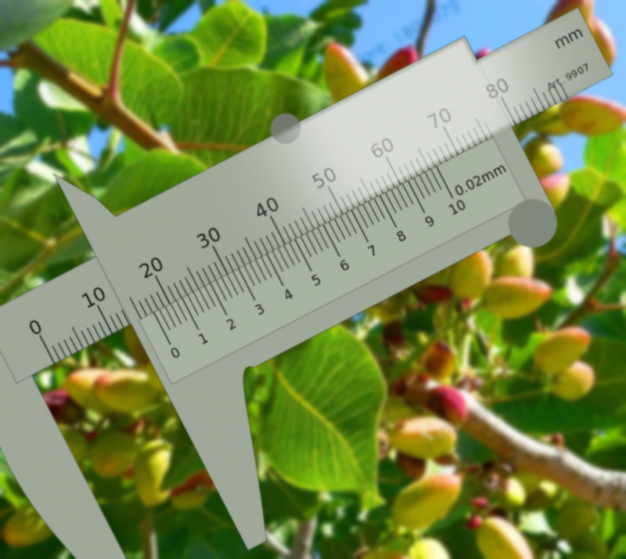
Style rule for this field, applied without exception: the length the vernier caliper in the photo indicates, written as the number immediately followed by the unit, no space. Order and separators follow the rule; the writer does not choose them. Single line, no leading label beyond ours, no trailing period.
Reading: 17.2mm
